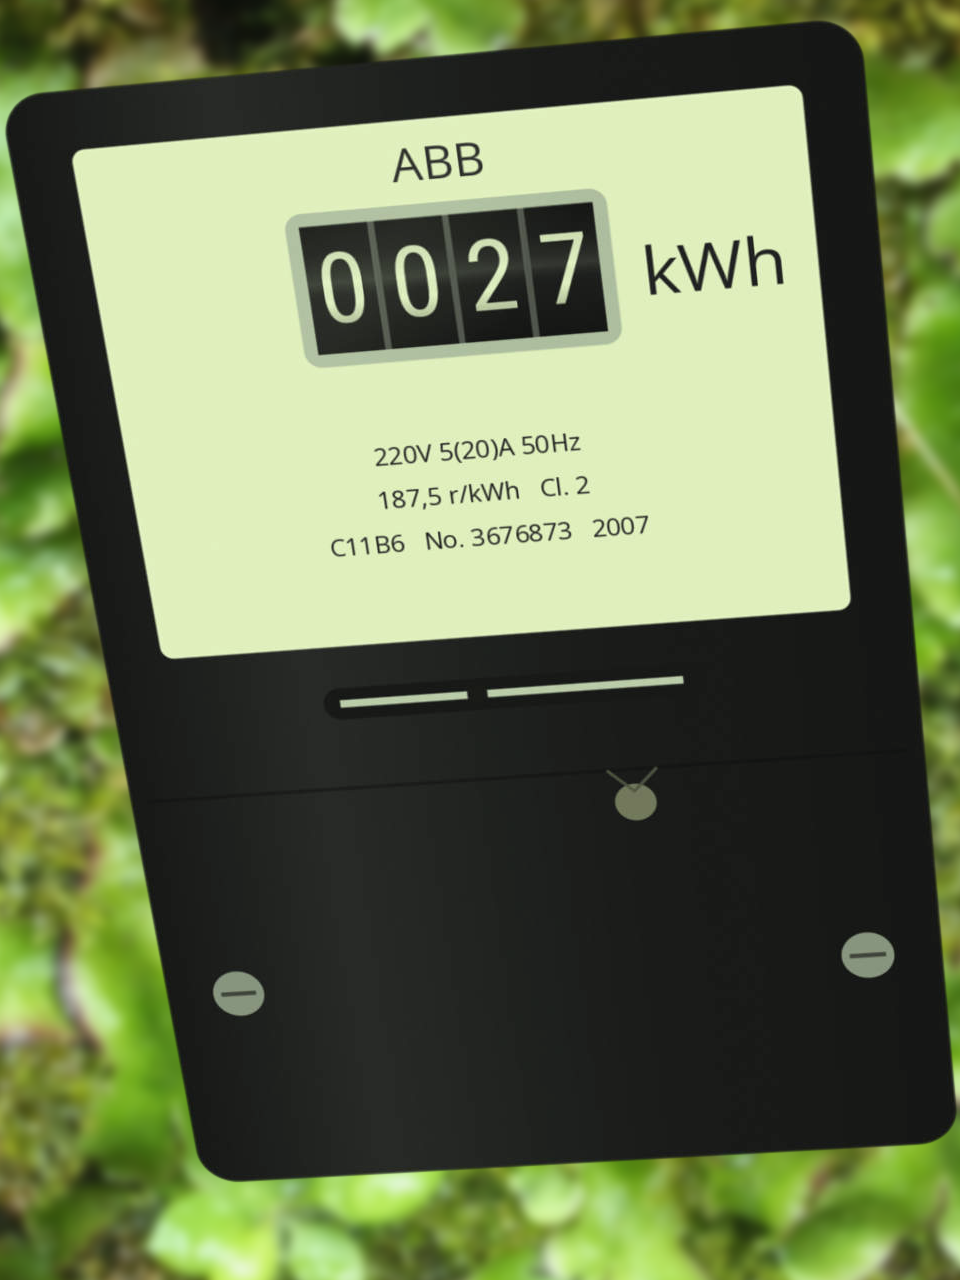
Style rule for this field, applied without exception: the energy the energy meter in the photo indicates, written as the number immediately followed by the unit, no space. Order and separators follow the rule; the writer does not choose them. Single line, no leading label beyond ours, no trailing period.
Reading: 27kWh
